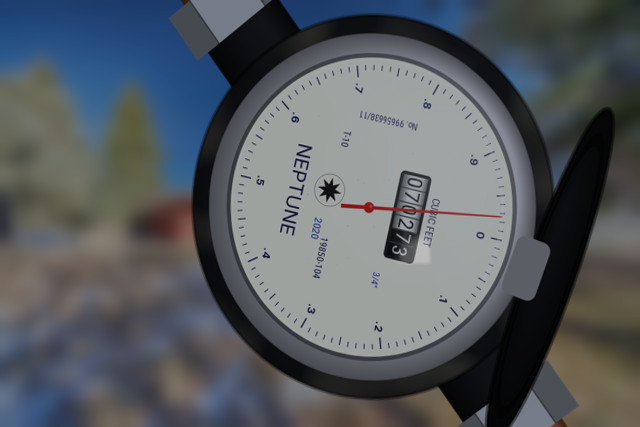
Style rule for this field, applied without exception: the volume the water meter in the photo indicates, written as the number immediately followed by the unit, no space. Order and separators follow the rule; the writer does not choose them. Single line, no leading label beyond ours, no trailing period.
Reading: 70272.97ft³
